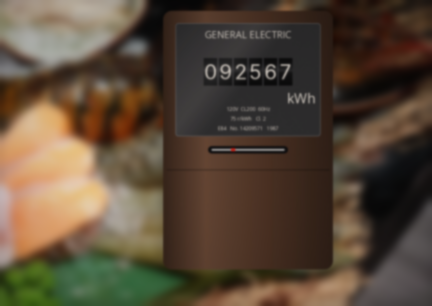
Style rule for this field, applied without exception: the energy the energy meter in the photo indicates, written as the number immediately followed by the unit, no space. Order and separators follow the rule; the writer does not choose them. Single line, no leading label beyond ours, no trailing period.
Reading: 92567kWh
